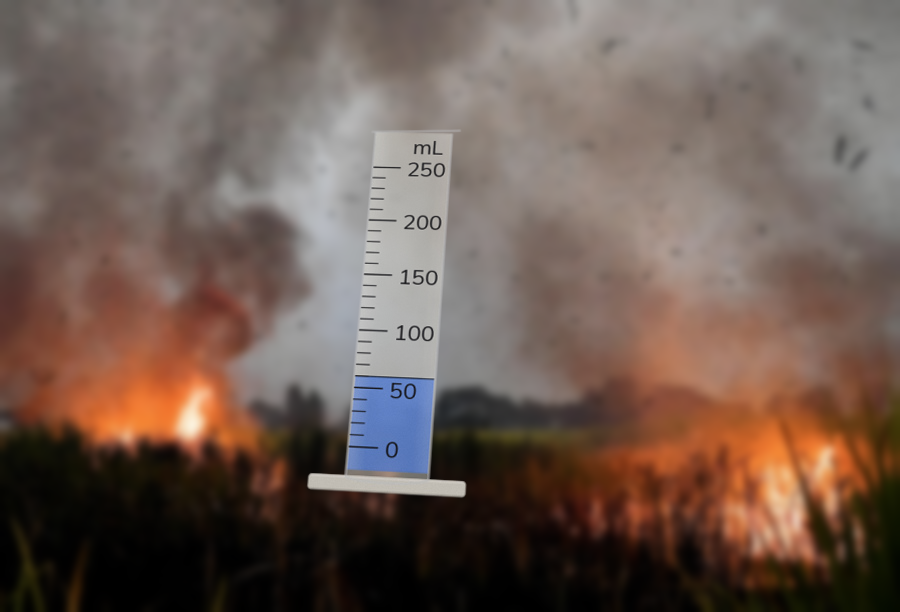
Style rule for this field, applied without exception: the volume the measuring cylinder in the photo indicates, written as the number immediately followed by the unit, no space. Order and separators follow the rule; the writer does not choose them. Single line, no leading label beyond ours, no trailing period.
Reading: 60mL
